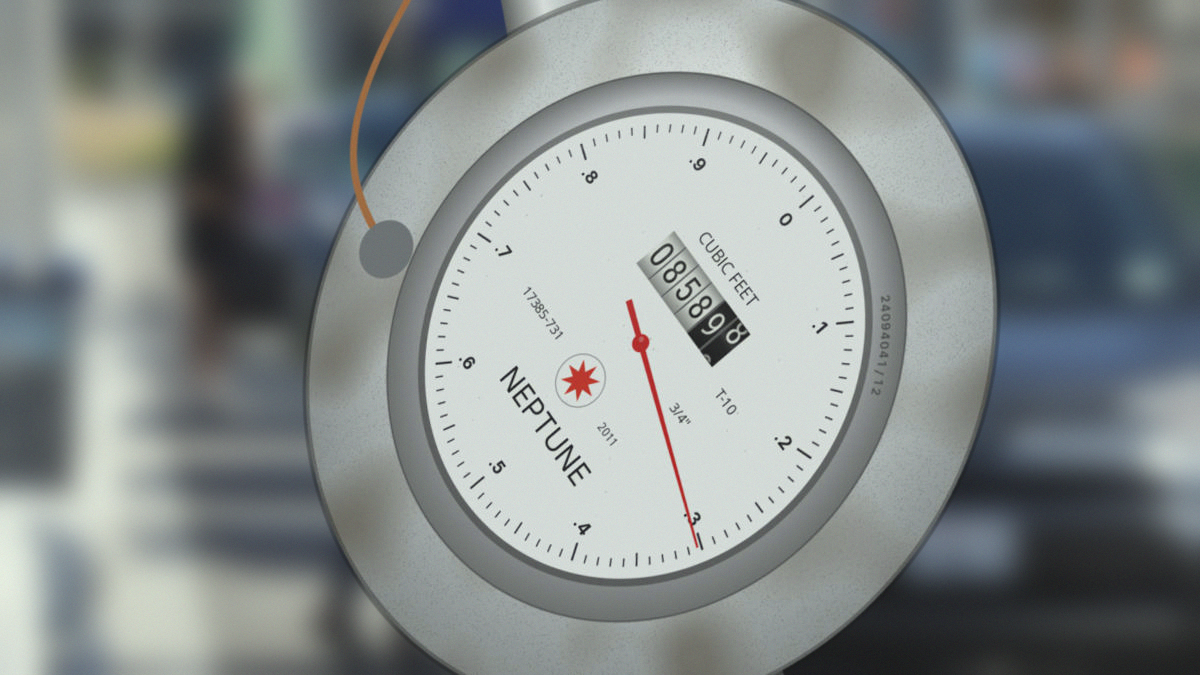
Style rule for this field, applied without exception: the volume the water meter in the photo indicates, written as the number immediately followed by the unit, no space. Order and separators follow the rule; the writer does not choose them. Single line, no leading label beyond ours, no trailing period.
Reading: 85898.30ft³
